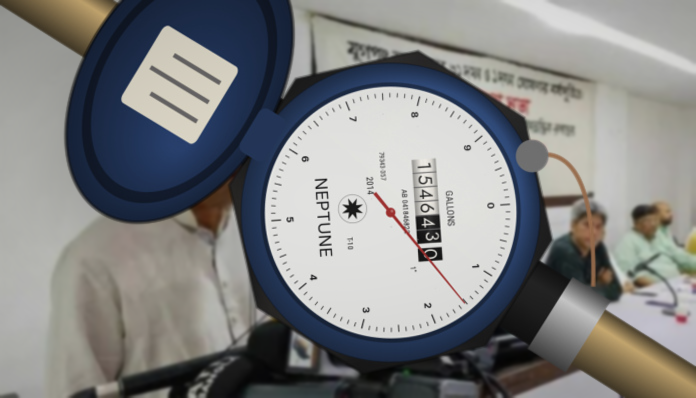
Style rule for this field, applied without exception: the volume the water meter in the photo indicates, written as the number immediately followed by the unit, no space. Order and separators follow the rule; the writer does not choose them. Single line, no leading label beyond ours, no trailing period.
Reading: 1546431.5gal
